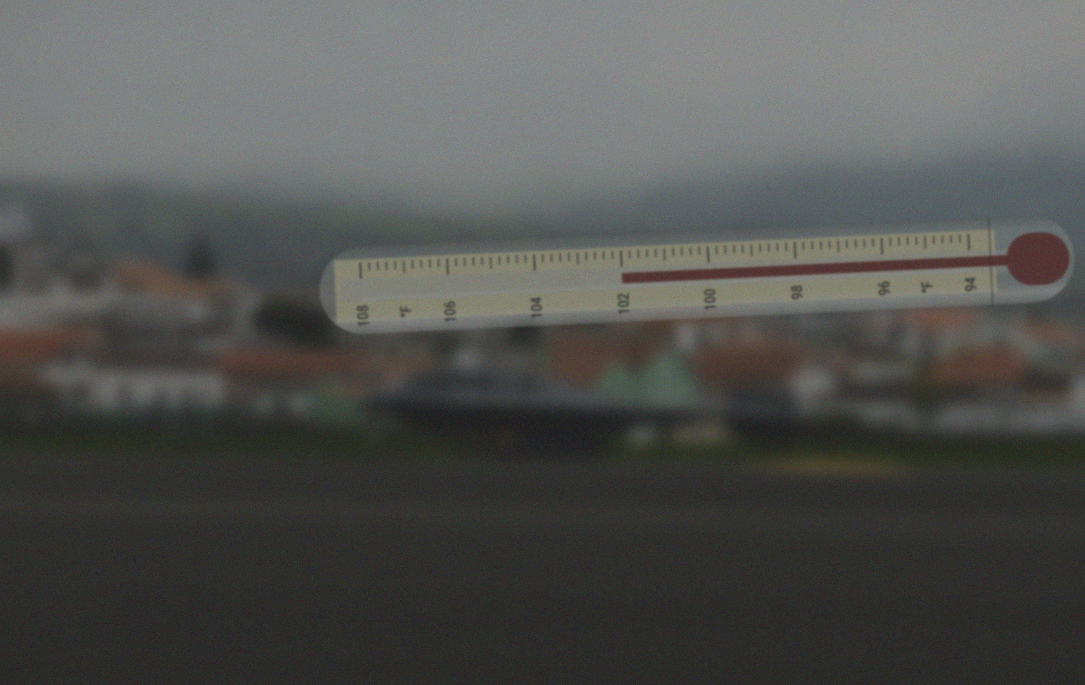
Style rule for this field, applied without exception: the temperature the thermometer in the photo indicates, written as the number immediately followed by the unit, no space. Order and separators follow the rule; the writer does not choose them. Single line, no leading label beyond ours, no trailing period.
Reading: 102°F
